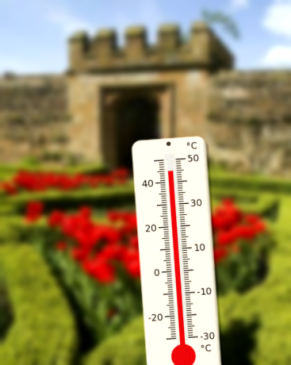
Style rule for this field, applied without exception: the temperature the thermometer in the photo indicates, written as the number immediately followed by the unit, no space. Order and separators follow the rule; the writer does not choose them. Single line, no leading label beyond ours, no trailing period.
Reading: 45°C
